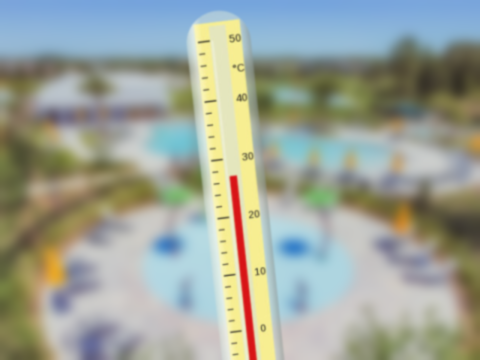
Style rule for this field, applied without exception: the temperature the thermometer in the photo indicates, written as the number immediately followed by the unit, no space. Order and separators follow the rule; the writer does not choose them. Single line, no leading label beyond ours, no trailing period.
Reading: 27°C
